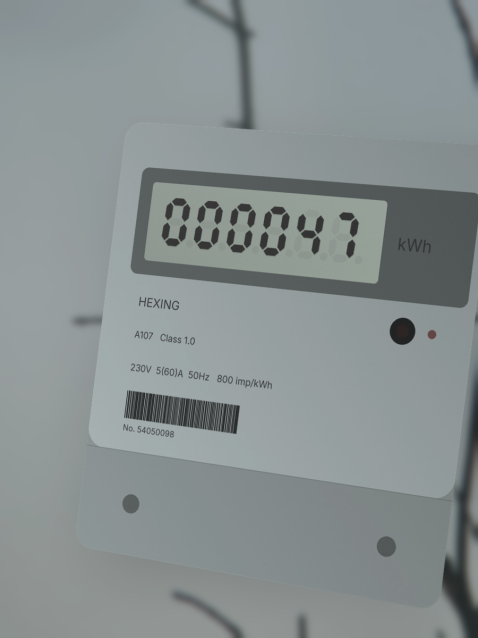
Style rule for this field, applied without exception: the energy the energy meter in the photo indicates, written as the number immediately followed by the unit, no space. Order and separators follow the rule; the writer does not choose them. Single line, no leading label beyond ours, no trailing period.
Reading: 47kWh
